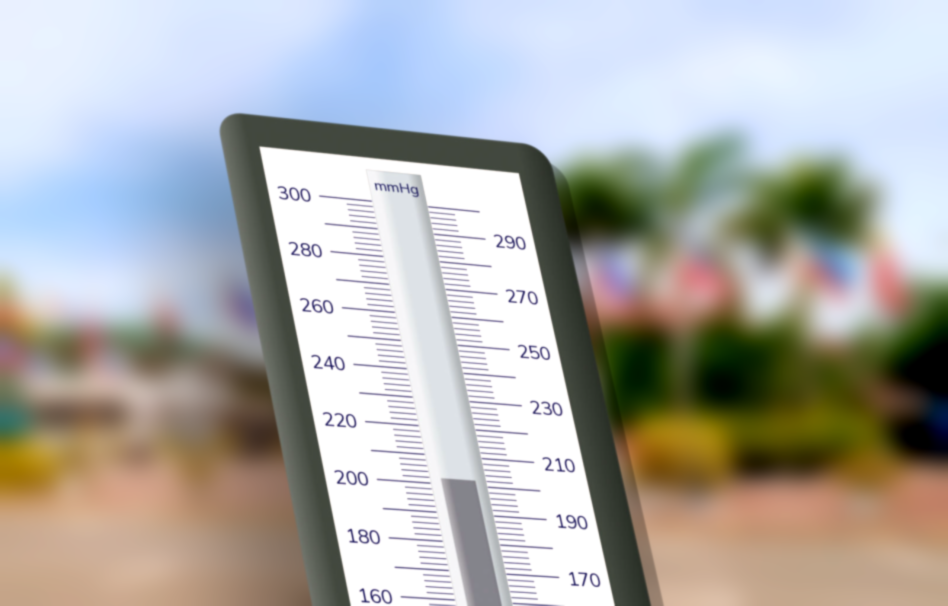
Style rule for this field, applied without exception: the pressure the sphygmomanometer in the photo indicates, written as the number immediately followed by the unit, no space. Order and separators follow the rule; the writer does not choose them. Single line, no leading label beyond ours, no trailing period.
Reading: 202mmHg
